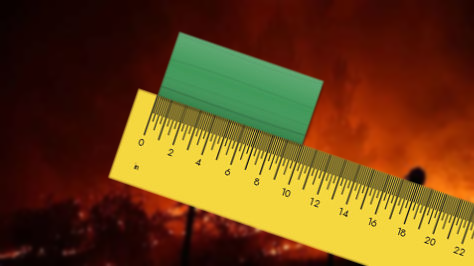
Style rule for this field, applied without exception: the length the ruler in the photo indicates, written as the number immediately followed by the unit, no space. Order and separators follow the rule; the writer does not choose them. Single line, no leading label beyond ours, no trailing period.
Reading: 10in
